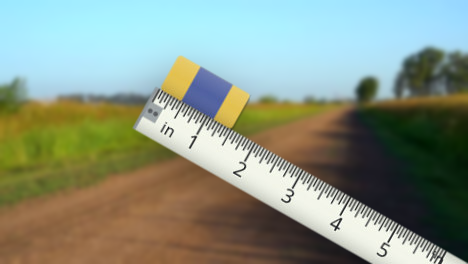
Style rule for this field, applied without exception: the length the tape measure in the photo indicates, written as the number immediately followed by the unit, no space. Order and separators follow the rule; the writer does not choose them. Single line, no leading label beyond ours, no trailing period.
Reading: 1.5in
